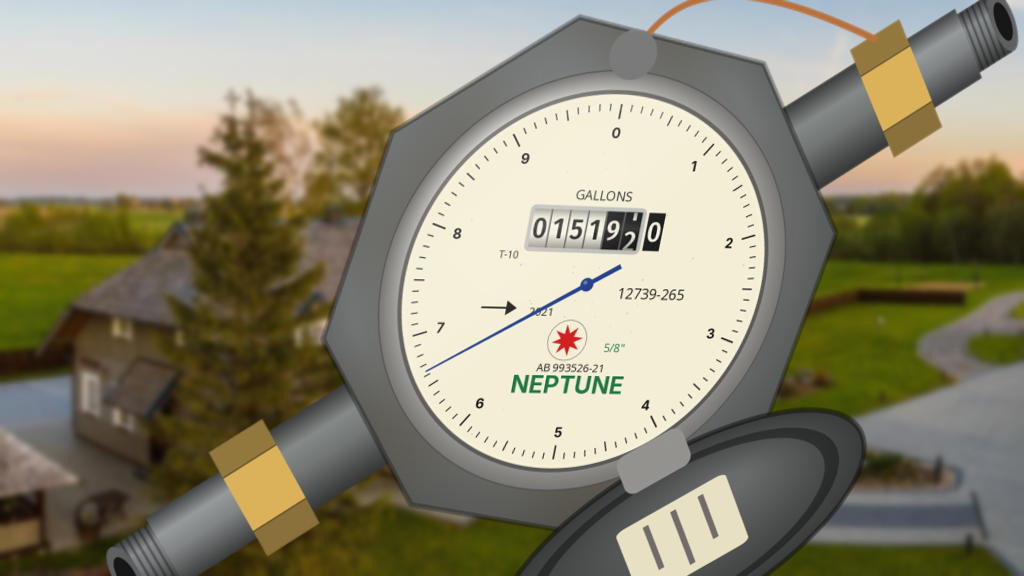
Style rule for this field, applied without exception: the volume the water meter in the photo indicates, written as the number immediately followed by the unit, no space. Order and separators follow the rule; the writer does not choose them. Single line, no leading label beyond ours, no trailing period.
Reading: 151916.6gal
